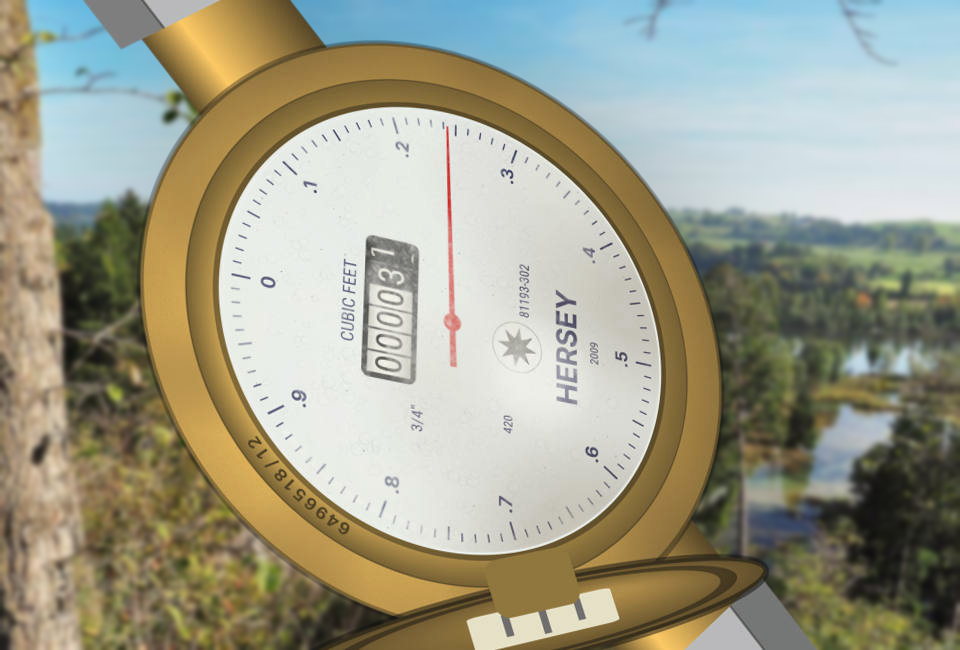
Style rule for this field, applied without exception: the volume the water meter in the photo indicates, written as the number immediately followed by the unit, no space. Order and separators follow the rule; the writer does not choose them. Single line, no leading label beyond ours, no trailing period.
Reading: 31.24ft³
